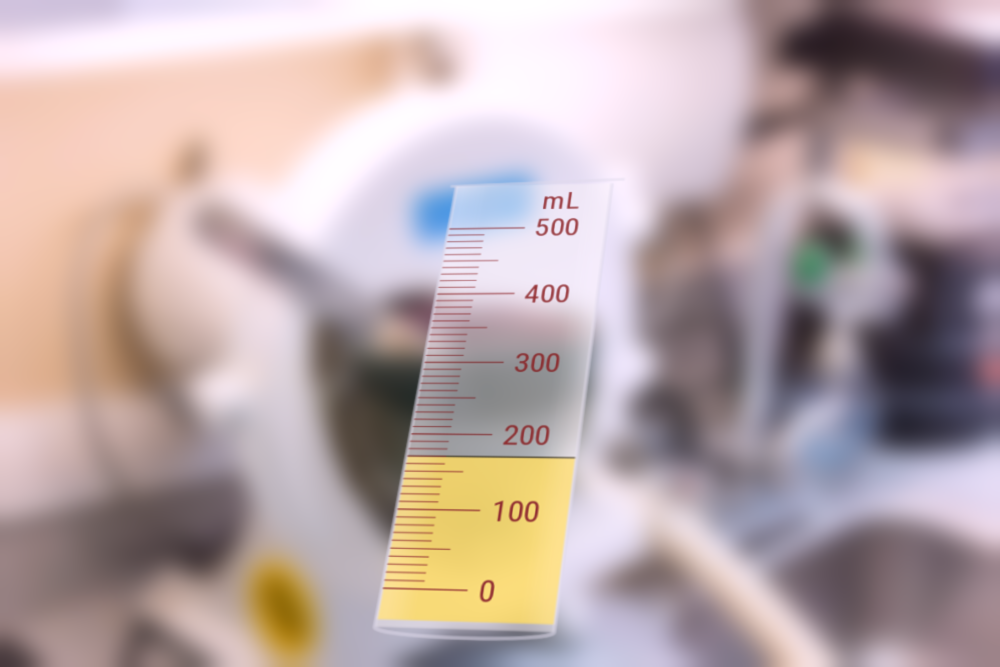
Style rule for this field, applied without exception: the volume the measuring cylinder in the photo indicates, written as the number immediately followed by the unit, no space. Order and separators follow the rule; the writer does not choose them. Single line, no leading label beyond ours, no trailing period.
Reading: 170mL
